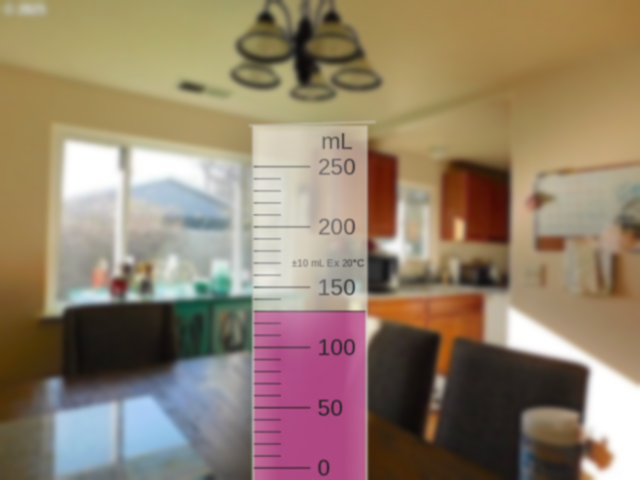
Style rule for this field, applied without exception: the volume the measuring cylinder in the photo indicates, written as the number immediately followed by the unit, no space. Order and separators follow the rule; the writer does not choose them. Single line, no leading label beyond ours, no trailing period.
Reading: 130mL
